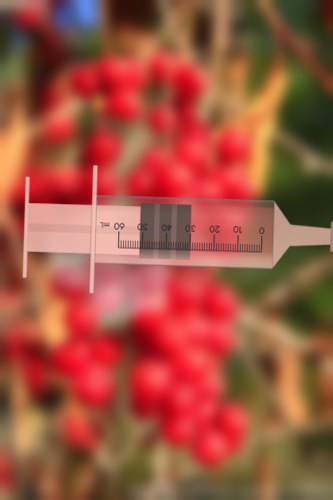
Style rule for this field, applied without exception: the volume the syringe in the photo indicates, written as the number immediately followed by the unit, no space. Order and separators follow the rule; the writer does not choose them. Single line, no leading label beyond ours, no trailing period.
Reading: 30mL
